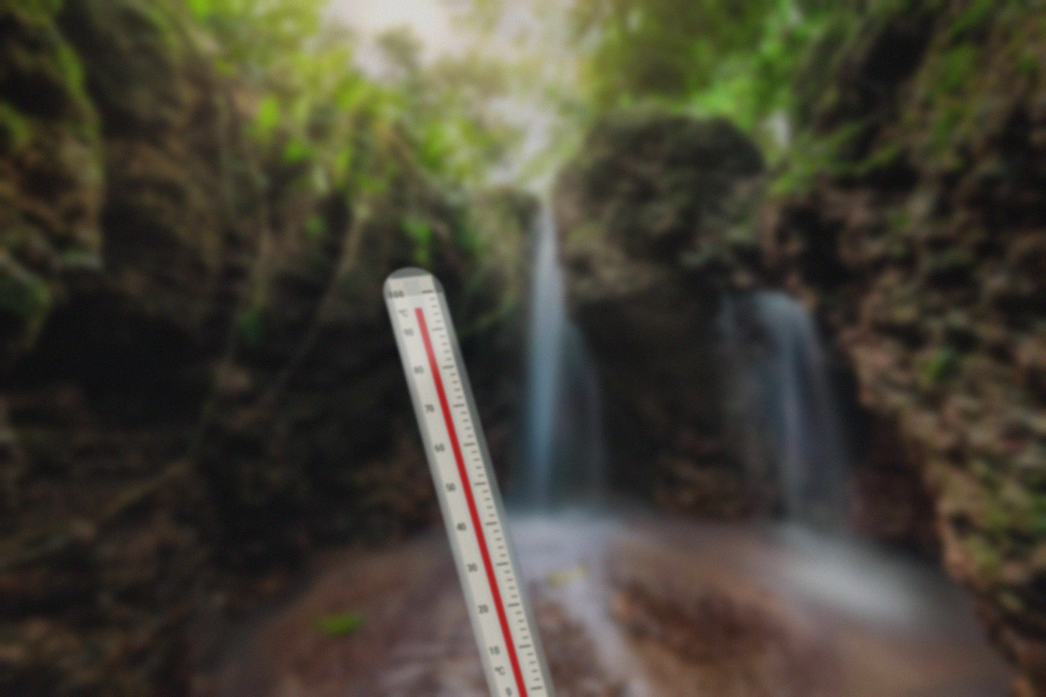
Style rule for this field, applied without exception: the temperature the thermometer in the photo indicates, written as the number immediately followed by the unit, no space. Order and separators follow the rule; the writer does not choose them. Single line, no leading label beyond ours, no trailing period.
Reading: 96°C
